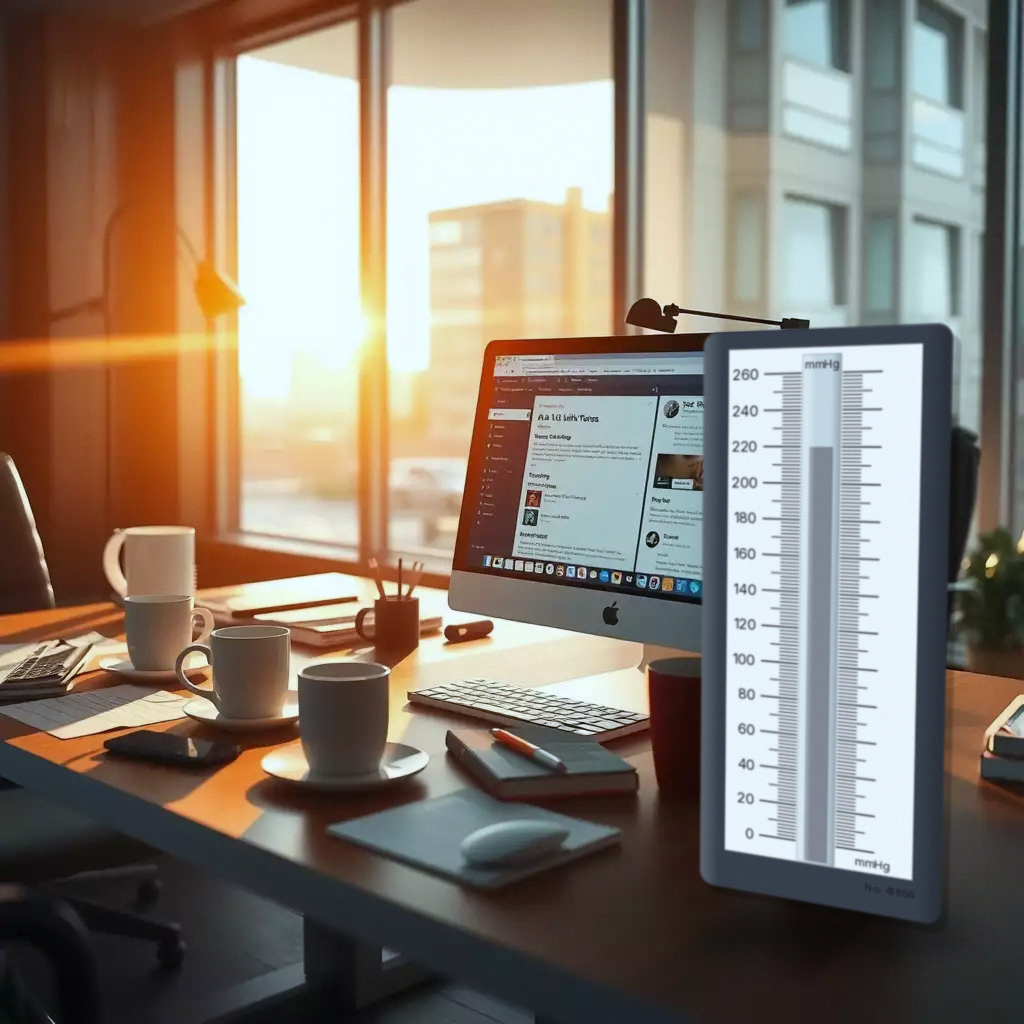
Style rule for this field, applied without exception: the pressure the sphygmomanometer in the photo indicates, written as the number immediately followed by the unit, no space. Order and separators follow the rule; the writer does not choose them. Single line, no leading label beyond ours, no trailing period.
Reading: 220mmHg
